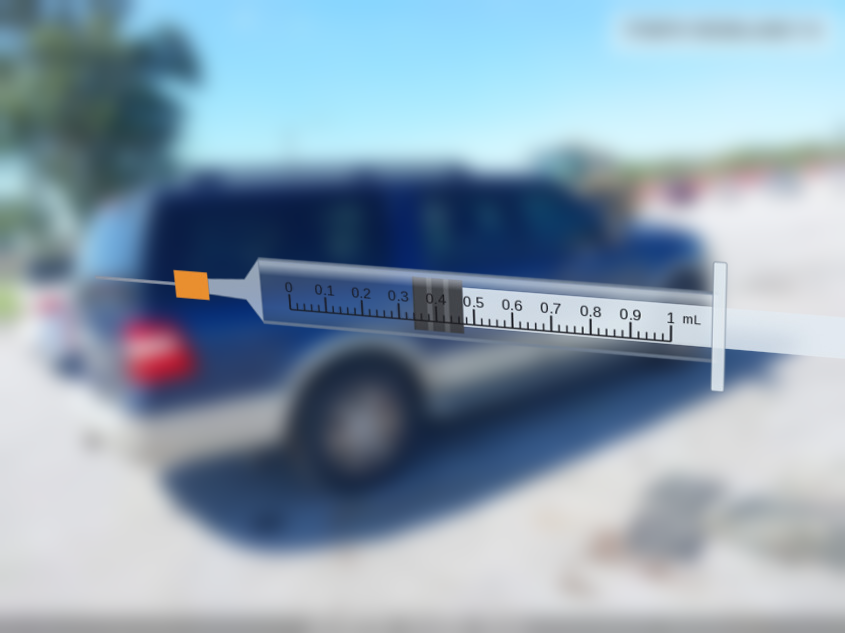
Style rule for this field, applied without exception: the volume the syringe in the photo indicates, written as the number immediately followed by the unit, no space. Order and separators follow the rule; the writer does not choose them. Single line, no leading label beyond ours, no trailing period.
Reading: 0.34mL
